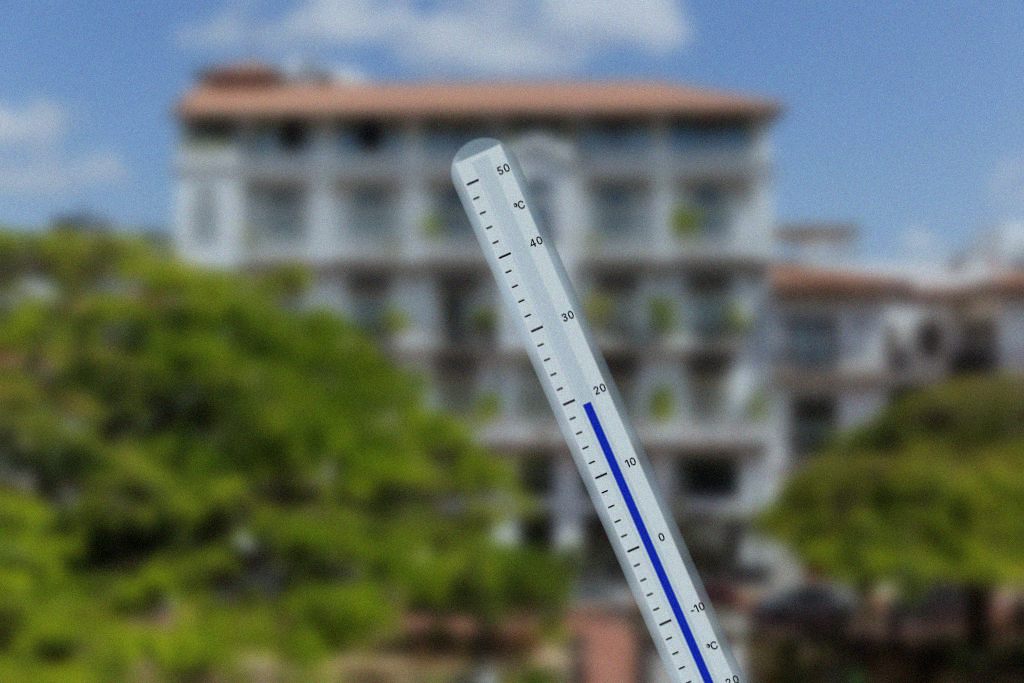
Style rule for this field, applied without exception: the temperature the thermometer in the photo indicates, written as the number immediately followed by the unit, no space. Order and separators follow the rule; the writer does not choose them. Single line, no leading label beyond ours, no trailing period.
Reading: 19°C
